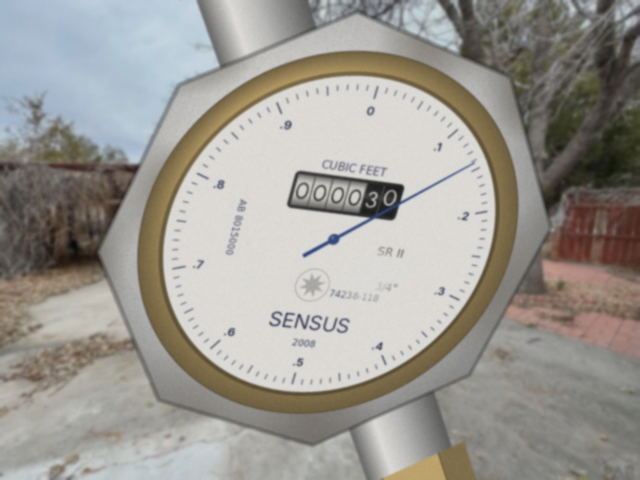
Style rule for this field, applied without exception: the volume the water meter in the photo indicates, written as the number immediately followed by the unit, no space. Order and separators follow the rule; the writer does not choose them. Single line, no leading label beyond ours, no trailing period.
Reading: 30.14ft³
